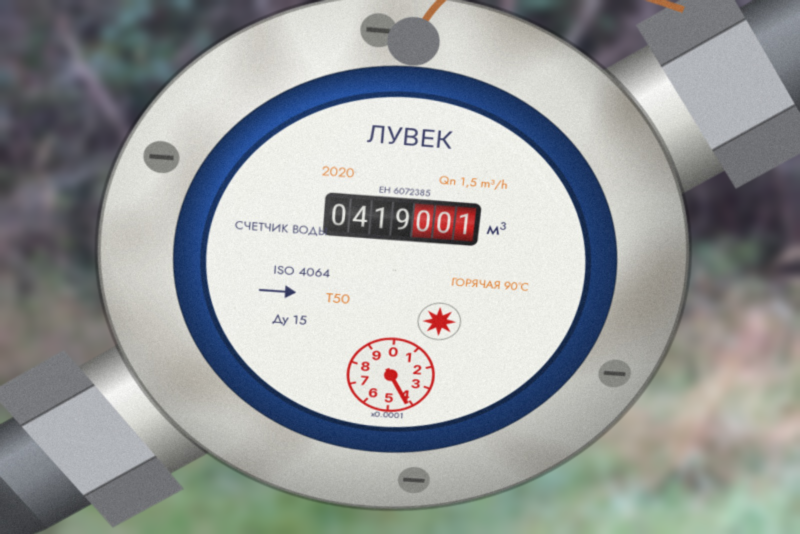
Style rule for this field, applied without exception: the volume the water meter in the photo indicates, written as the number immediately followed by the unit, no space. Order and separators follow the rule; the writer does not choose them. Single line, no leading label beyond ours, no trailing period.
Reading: 419.0014m³
